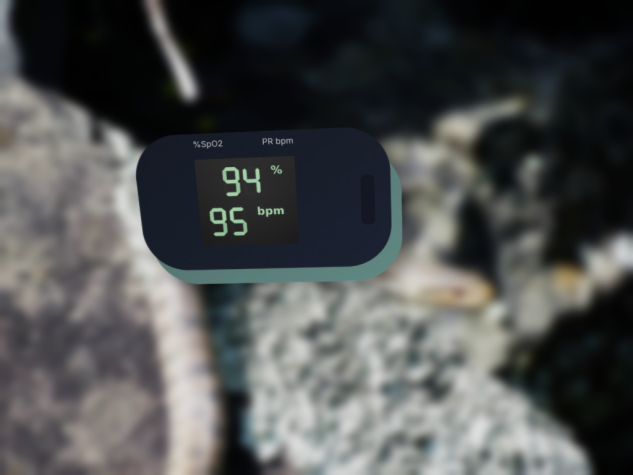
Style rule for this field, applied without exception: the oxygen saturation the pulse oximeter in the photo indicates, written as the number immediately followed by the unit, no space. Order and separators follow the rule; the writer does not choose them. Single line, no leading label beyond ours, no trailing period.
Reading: 94%
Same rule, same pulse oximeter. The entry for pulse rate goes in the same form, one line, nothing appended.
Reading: 95bpm
